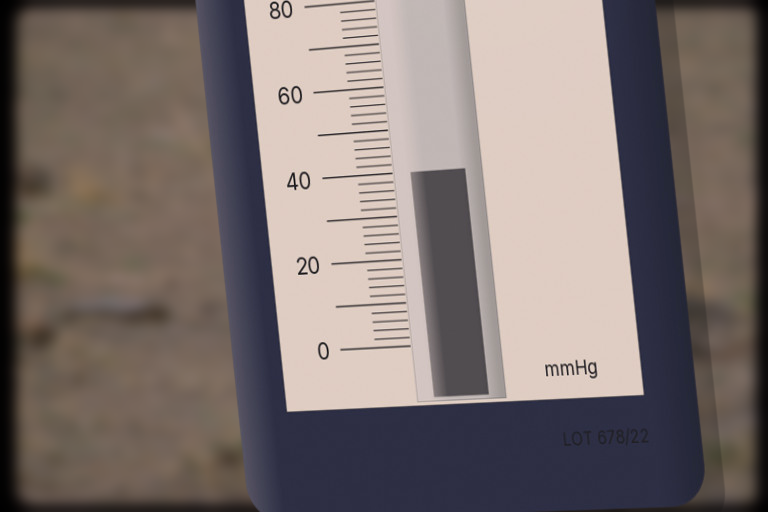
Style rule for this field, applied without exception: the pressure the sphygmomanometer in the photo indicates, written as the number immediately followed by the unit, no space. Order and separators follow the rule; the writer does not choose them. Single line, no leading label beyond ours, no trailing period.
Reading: 40mmHg
